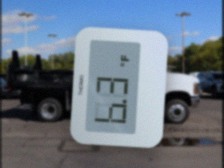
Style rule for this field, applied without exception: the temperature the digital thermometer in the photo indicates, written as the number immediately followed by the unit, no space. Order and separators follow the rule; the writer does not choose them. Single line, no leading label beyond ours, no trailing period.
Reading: 6.3°F
